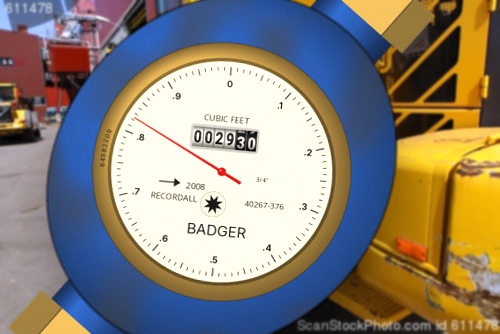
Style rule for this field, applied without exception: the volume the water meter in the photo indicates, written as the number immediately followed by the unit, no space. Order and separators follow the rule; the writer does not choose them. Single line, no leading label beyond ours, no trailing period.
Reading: 2929.82ft³
